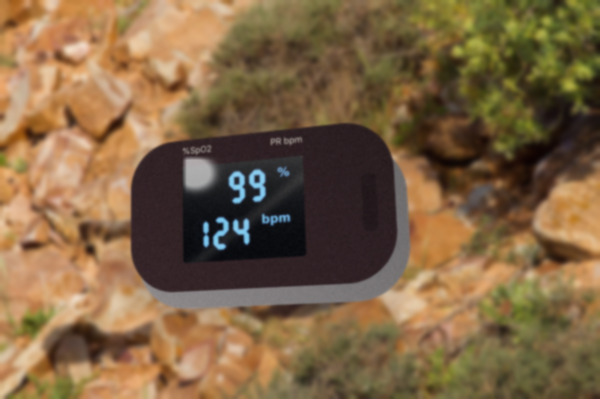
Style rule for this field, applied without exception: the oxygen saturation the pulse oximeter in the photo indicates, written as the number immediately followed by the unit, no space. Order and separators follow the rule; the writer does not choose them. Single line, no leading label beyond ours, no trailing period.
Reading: 99%
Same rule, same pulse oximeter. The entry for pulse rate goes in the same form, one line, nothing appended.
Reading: 124bpm
